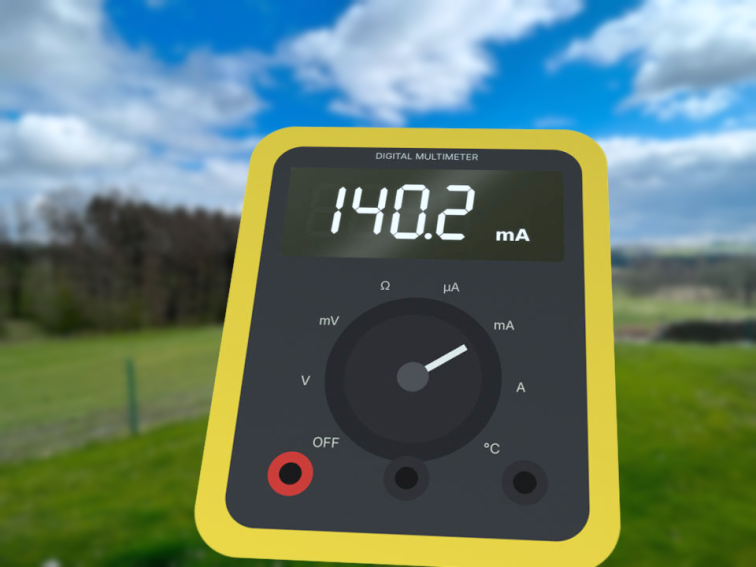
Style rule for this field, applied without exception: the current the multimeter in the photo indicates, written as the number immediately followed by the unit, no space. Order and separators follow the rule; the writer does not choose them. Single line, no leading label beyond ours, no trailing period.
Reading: 140.2mA
